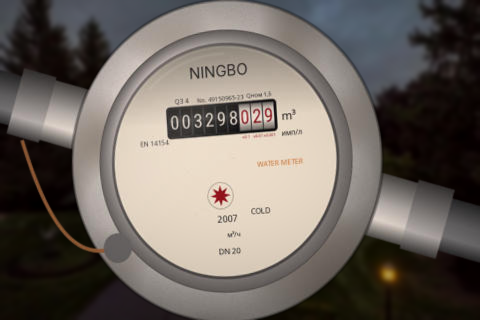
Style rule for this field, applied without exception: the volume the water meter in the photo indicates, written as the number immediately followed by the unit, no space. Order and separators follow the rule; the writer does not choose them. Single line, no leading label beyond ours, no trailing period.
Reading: 3298.029m³
